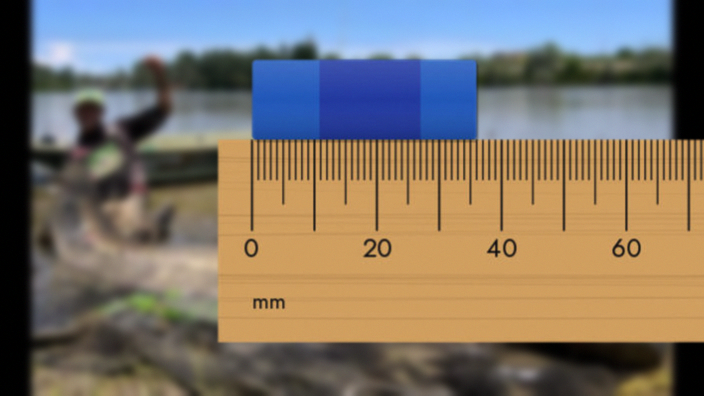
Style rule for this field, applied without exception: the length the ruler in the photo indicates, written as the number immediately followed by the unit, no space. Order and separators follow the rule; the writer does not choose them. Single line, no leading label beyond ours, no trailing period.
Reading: 36mm
